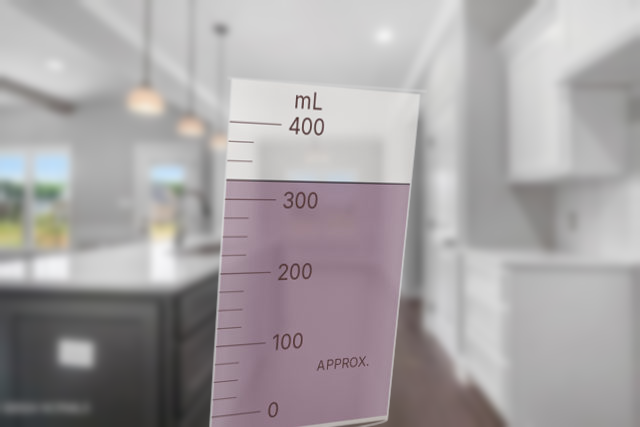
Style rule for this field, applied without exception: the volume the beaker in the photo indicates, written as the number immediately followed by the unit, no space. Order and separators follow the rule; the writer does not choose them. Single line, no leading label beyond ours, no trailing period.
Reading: 325mL
